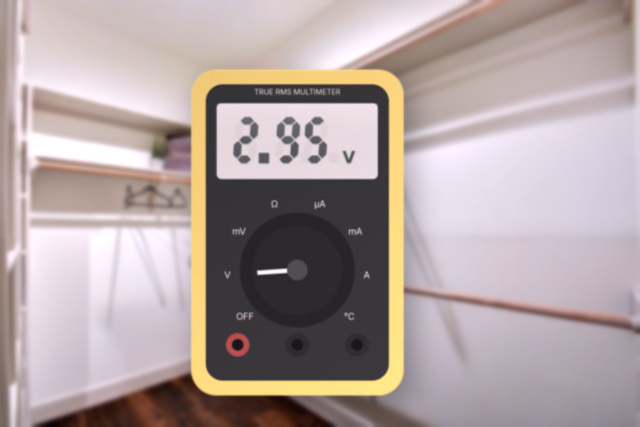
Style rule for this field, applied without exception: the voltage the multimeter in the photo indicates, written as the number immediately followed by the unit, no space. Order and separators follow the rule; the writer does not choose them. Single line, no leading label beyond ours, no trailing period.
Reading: 2.95V
